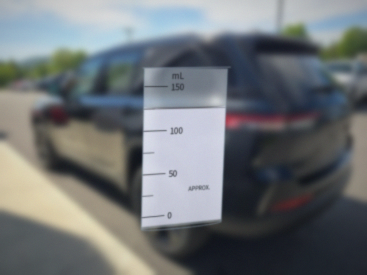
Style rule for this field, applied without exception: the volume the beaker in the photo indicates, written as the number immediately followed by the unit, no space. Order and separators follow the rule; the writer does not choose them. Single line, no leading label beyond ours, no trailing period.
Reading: 125mL
